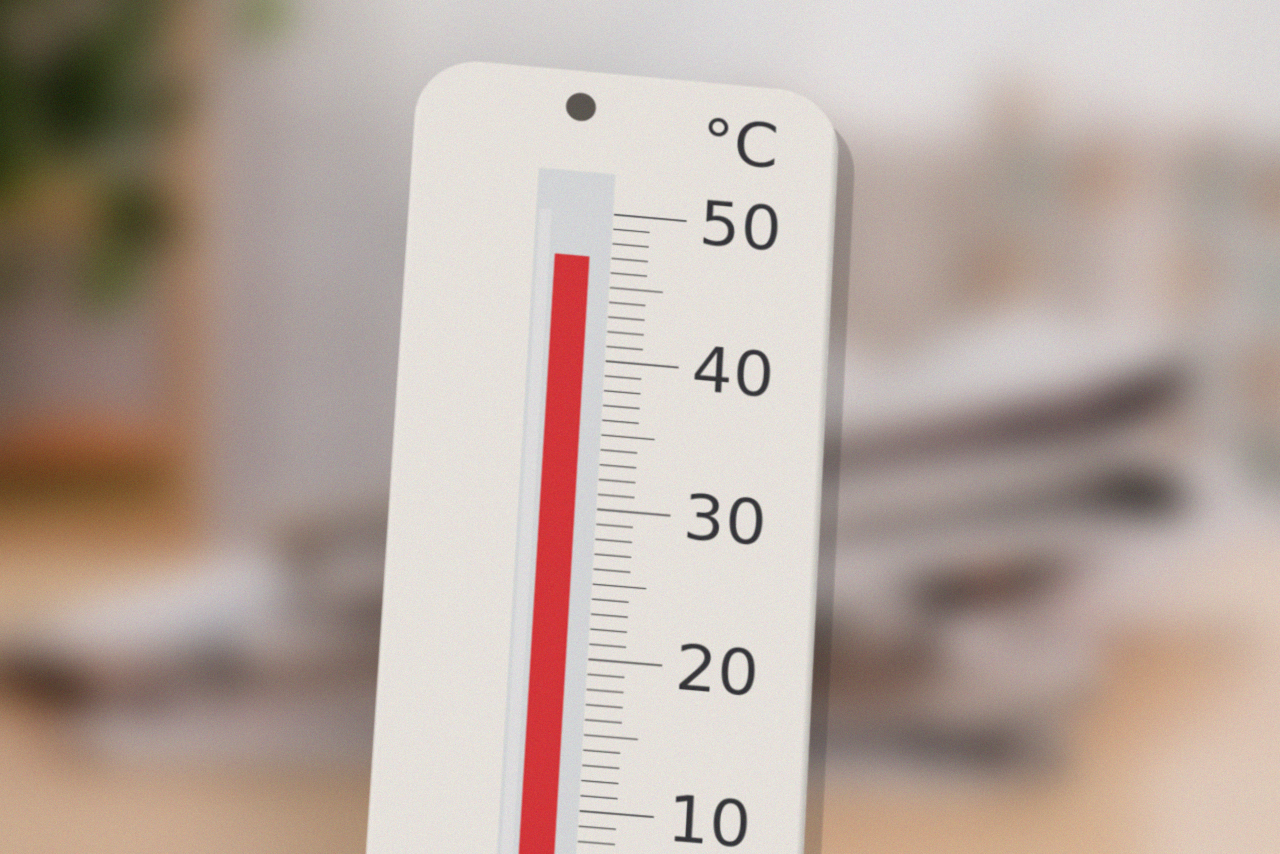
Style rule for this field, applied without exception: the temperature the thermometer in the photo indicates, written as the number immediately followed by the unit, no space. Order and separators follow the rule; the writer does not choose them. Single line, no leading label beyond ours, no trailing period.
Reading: 47°C
